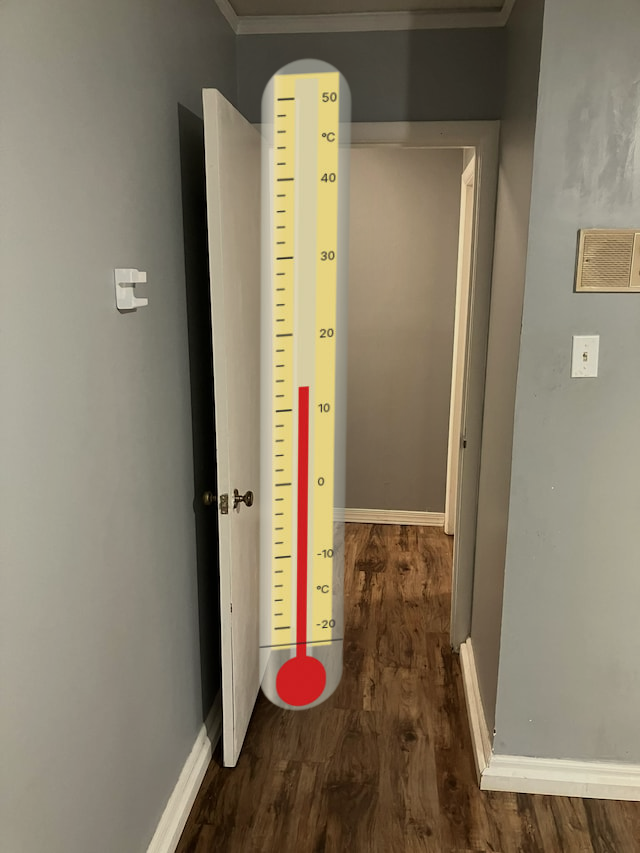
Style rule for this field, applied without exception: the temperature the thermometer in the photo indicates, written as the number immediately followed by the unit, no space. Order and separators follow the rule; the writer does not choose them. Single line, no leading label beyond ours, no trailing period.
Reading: 13°C
